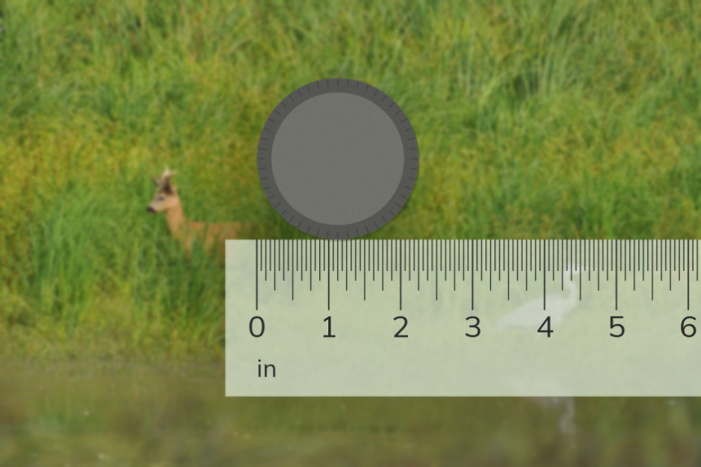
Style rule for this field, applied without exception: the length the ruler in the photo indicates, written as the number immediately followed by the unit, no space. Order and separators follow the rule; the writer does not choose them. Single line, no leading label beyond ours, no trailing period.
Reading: 2.25in
